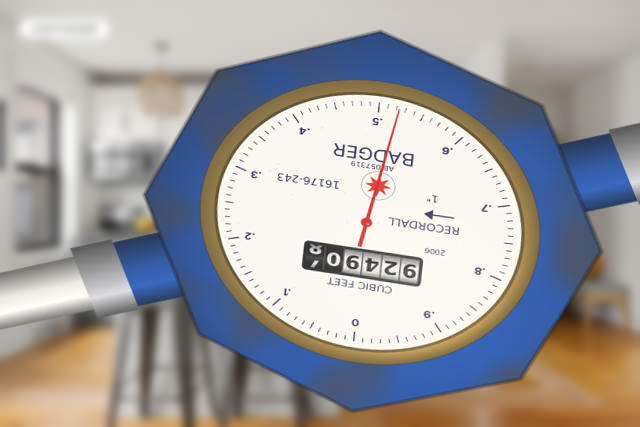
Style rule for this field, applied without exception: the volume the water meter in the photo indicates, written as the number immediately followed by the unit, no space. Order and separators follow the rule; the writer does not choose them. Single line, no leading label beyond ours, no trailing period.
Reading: 924907.52ft³
